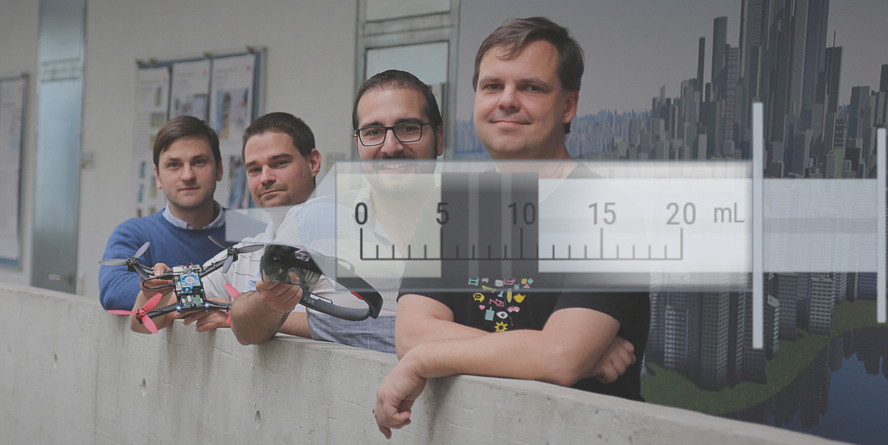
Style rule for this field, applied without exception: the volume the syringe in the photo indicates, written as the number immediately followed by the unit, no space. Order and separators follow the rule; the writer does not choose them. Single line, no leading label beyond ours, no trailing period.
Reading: 5mL
